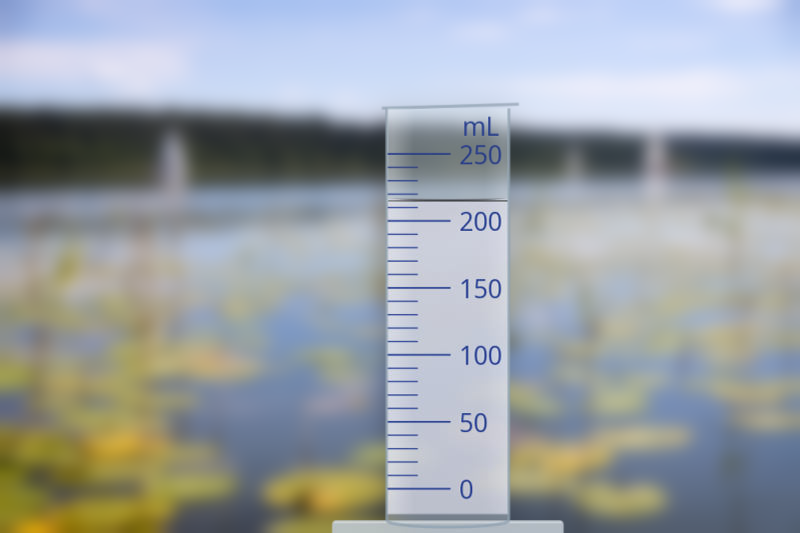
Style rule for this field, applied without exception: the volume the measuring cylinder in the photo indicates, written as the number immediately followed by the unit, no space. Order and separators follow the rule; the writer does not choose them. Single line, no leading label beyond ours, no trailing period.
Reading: 215mL
